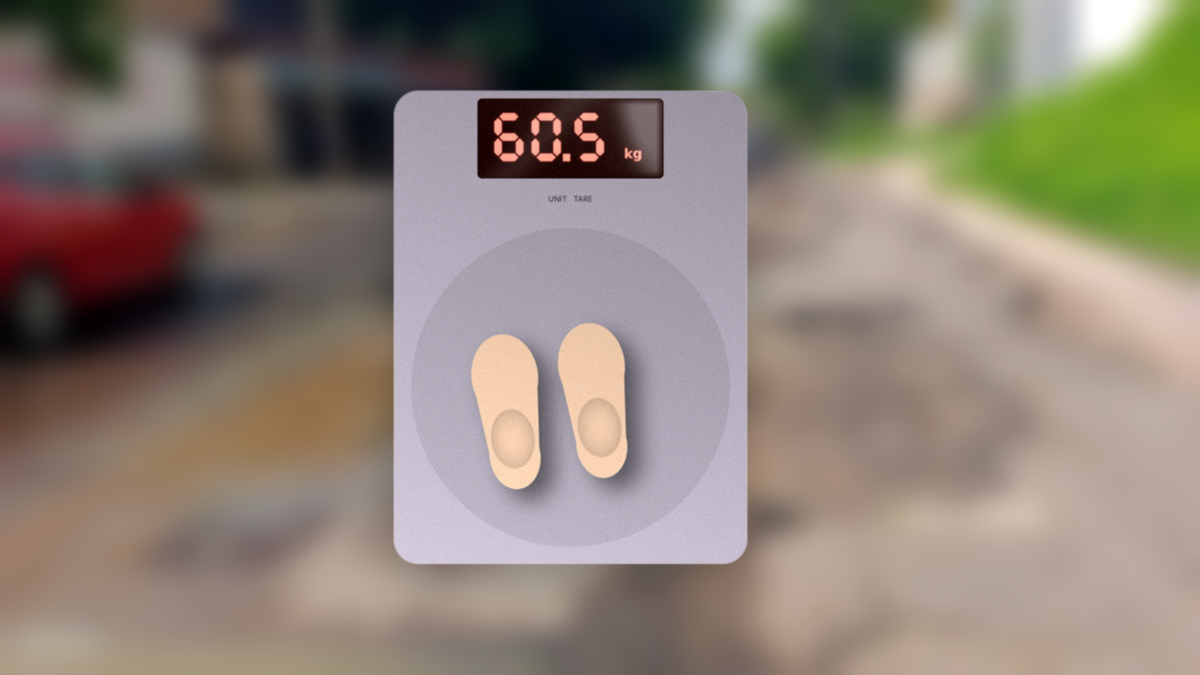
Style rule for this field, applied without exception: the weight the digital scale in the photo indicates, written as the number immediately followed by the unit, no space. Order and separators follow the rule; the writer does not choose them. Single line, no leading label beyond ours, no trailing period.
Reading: 60.5kg
